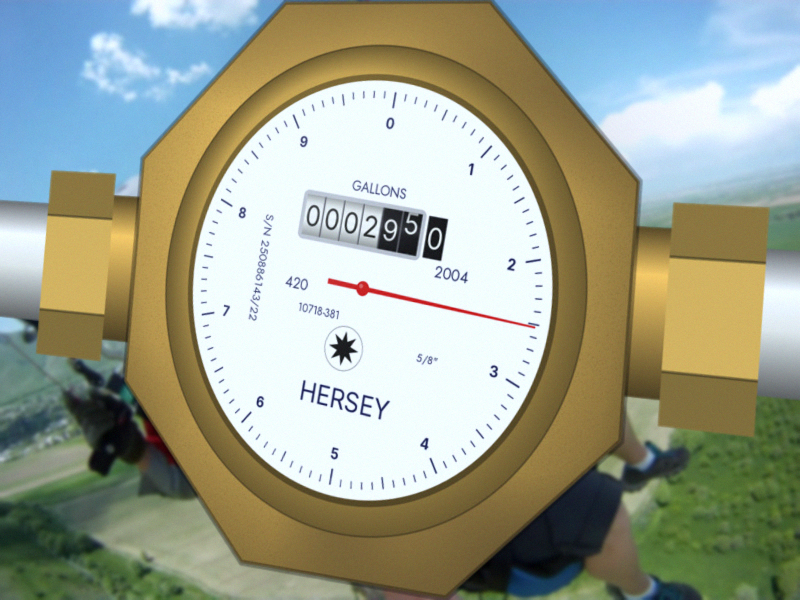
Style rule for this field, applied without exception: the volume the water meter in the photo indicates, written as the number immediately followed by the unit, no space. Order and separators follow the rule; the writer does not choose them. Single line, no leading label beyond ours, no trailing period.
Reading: 2952.5gal
